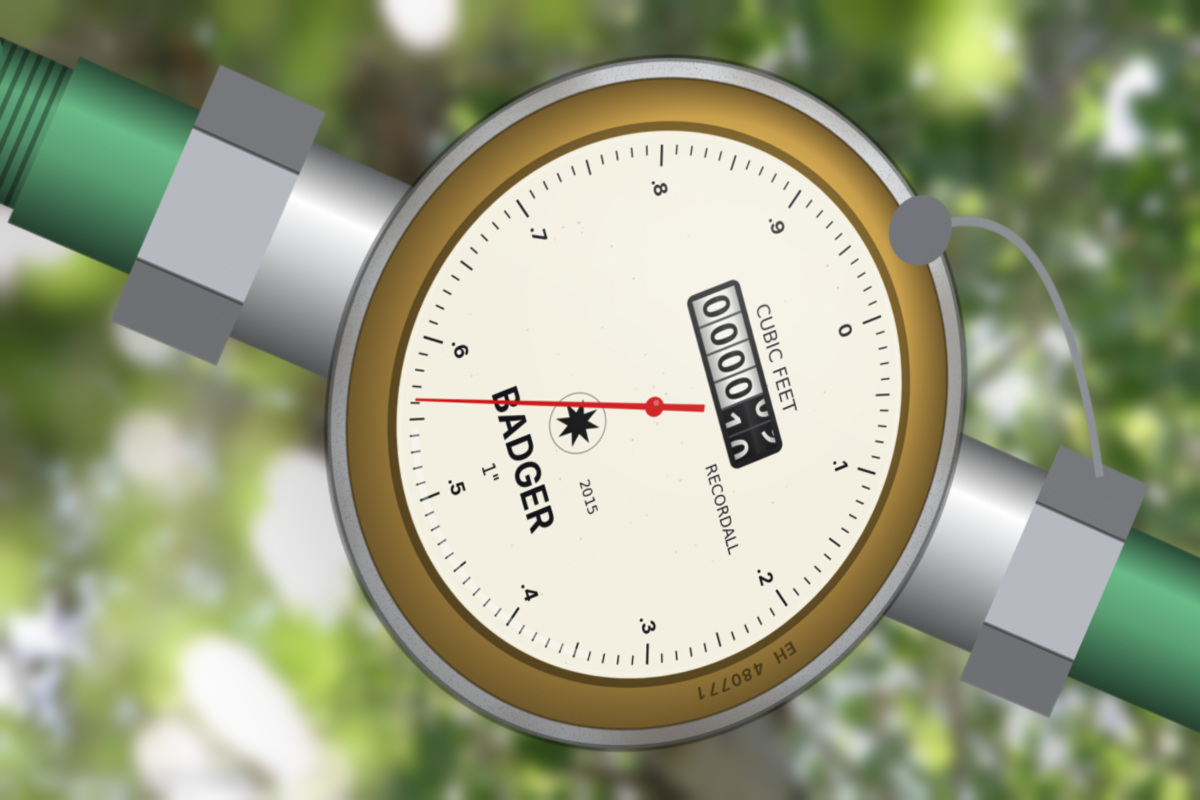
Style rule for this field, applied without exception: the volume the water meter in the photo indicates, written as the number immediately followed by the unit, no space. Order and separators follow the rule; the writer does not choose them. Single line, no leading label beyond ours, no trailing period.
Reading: 9.56ft³
